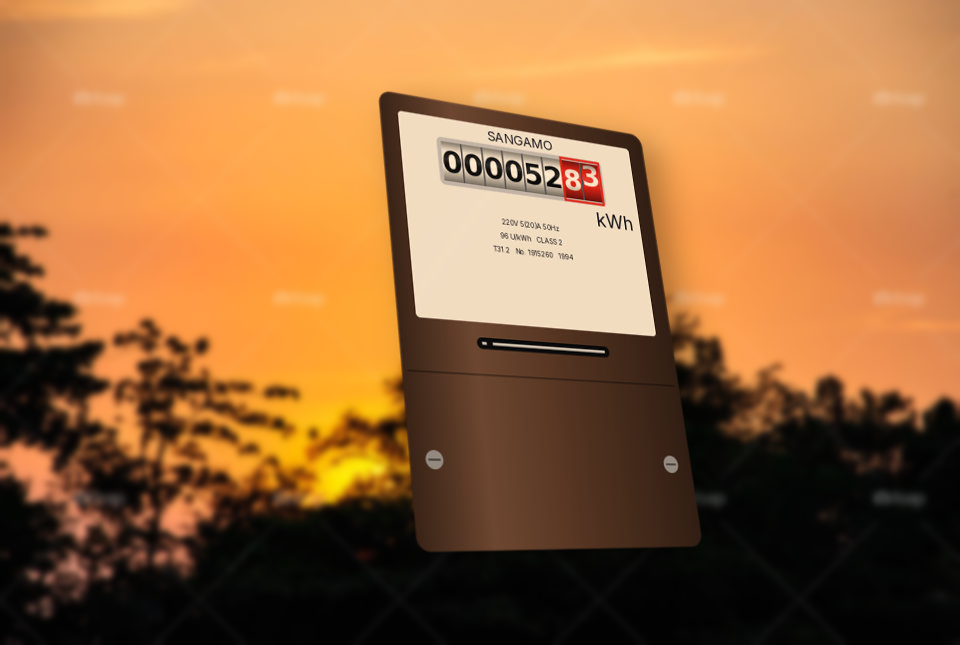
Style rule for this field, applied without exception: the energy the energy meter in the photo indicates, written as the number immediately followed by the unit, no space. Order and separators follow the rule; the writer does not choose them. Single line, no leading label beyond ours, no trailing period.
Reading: 52.83kWh
